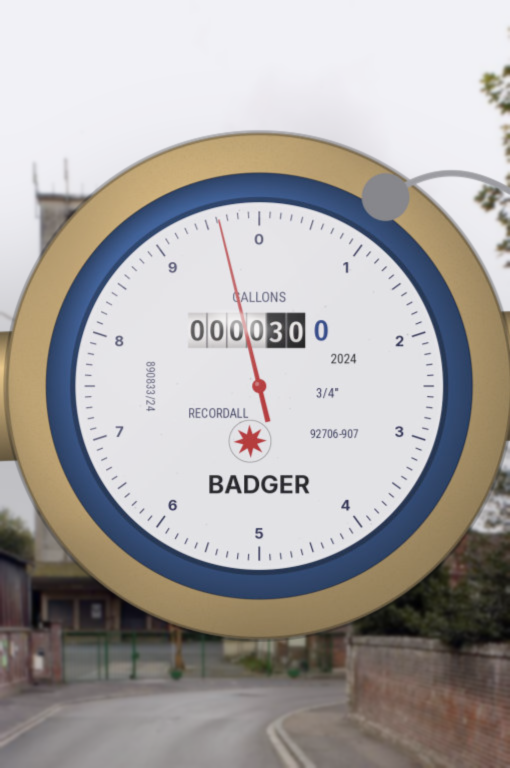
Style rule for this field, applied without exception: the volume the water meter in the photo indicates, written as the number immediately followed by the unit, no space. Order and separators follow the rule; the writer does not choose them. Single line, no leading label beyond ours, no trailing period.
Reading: 299.6gal
